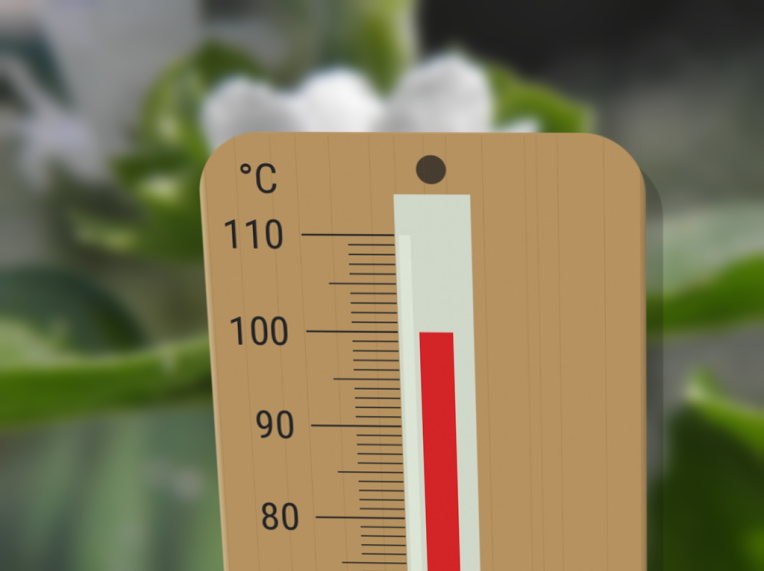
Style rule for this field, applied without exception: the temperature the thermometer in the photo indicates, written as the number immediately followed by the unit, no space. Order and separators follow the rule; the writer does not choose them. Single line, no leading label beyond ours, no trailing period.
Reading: 100°C
